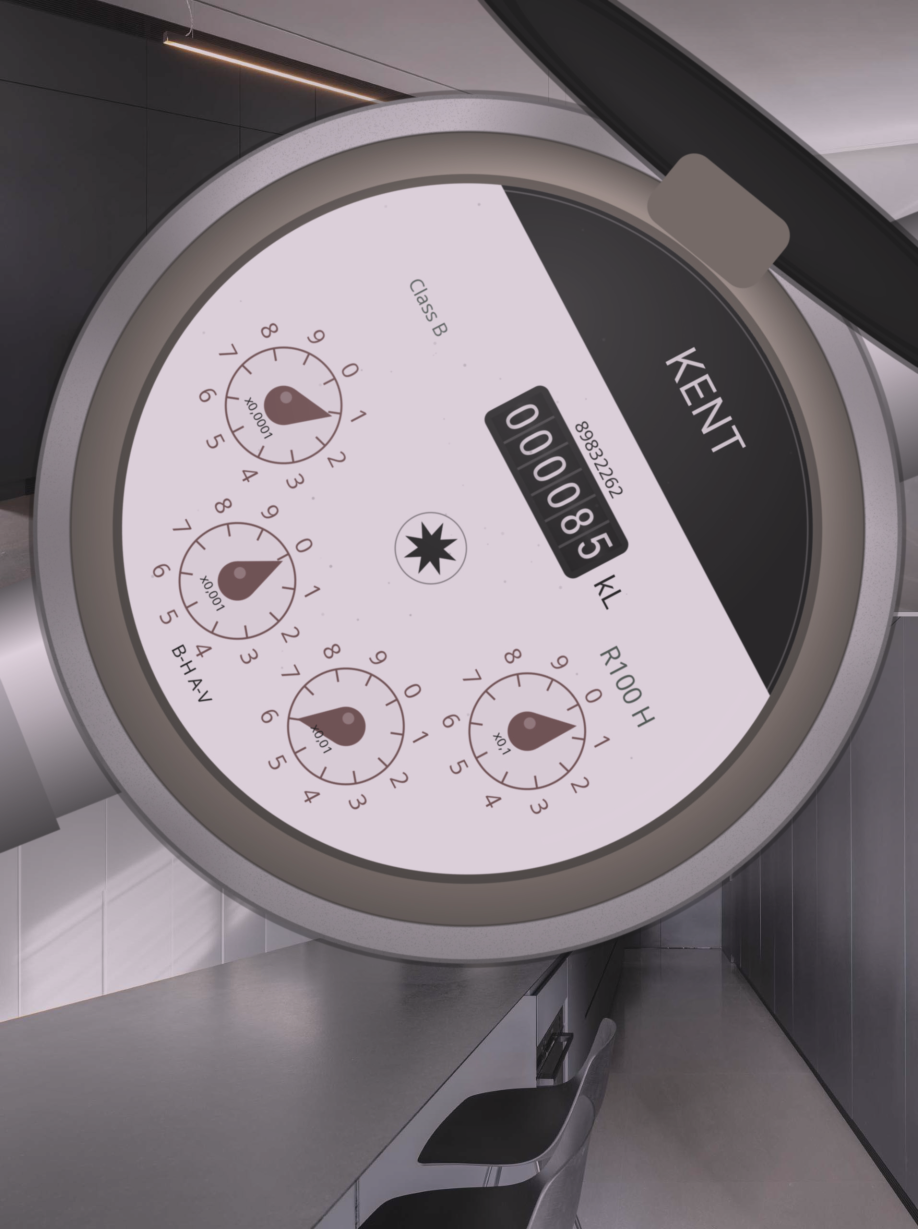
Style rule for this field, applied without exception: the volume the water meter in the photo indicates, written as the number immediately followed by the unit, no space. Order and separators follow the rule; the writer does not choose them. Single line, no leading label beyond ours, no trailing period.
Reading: 85.0601kL
